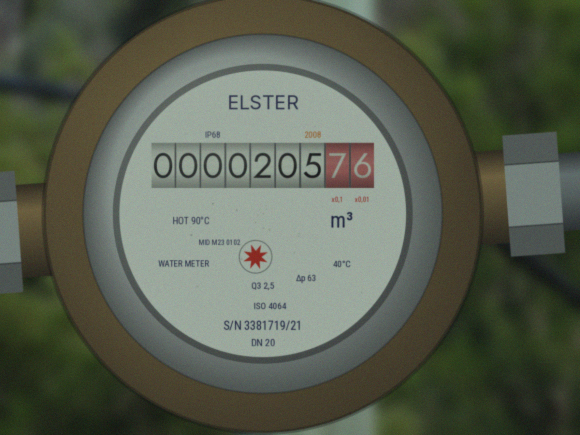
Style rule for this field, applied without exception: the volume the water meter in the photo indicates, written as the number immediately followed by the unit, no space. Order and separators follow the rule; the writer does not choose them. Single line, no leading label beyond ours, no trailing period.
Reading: 205.76m³
